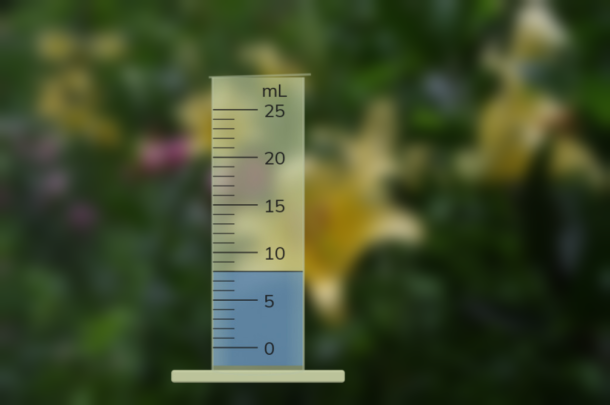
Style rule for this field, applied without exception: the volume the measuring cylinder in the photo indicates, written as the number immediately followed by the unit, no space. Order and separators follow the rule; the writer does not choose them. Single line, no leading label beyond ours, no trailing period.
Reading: 8mL
